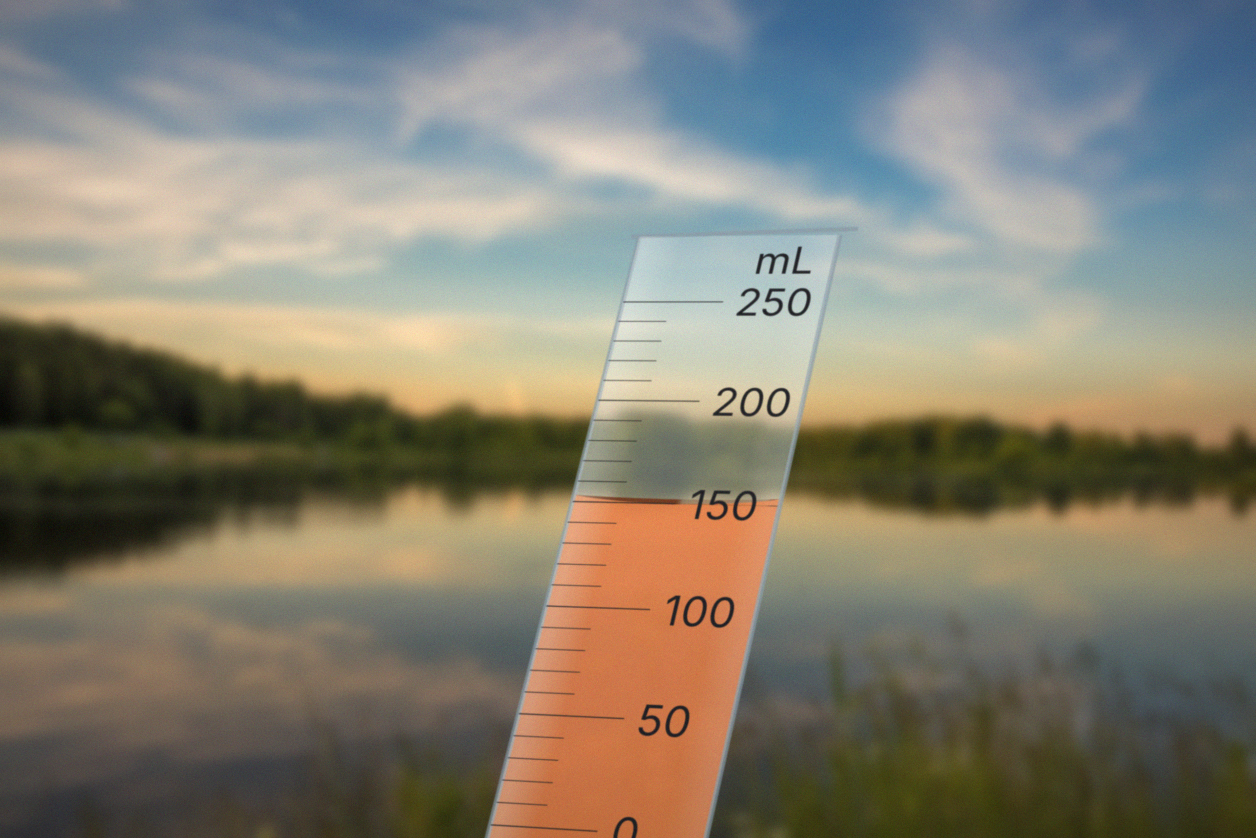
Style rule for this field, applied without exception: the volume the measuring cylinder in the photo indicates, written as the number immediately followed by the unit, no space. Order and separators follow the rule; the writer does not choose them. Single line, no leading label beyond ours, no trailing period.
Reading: 150mL
